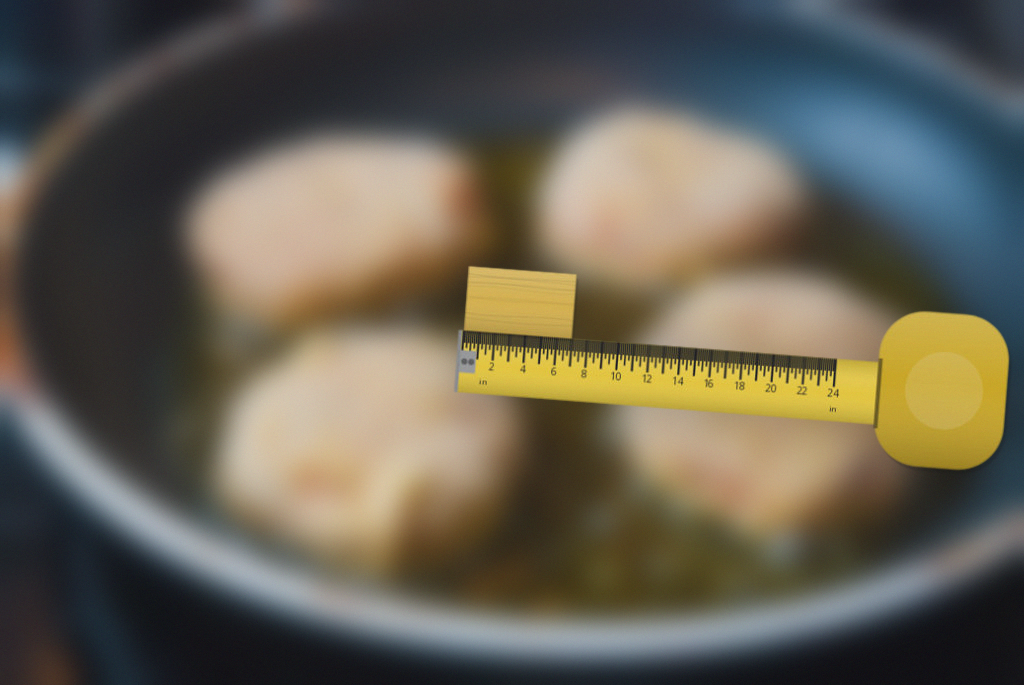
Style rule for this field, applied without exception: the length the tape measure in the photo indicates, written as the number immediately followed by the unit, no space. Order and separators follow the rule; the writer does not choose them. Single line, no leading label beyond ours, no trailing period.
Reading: 7in
